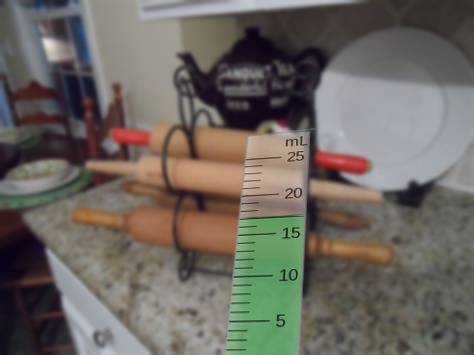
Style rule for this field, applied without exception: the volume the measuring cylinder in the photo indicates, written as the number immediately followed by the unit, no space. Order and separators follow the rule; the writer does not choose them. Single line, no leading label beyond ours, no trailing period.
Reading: 17mL
